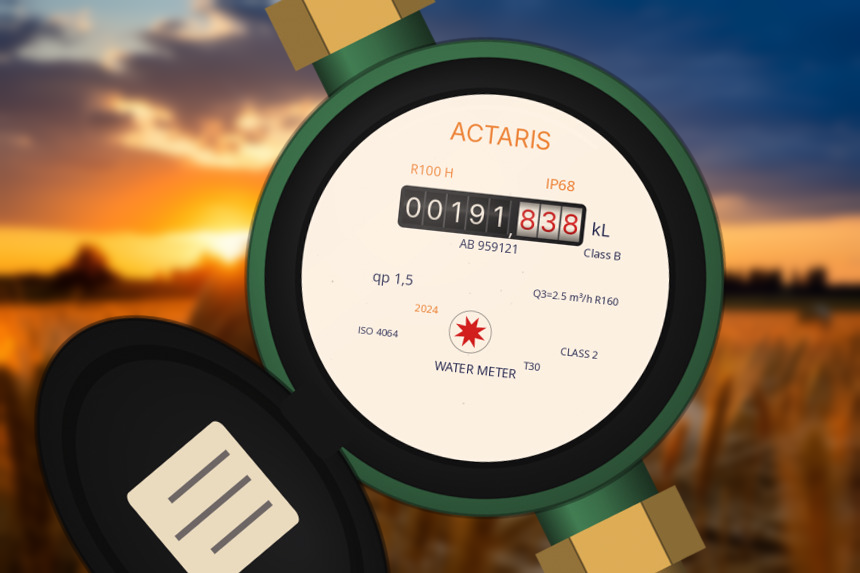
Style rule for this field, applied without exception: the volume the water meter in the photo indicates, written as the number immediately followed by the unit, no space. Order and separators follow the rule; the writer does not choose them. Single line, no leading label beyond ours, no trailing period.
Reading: 191.838kL
